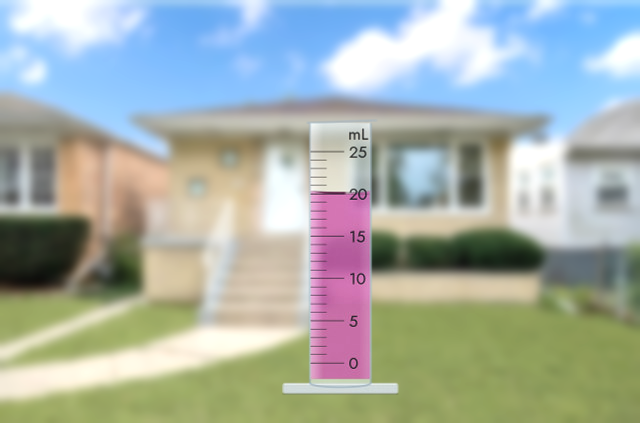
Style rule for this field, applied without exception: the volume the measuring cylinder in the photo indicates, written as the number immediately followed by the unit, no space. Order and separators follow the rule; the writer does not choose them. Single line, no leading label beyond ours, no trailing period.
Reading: 20mL
